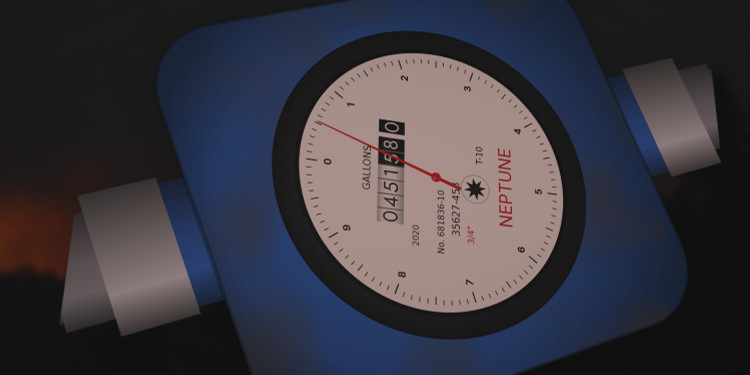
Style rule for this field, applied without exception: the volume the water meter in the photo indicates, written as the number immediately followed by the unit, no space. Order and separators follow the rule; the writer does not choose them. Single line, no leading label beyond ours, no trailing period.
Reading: 451580.5gal
